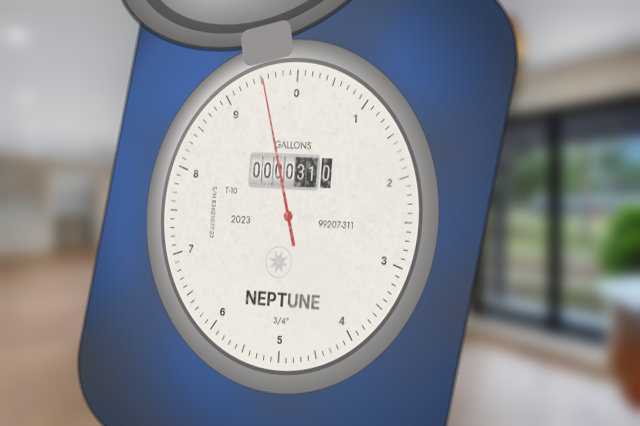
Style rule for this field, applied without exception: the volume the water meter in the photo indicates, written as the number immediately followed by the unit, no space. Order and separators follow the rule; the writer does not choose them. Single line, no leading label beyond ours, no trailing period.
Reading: 309.5gal
